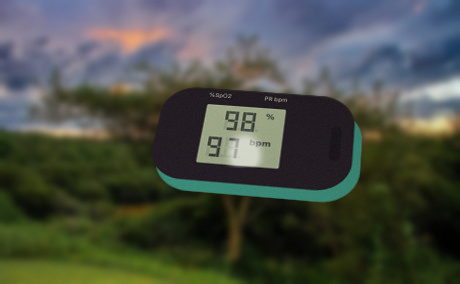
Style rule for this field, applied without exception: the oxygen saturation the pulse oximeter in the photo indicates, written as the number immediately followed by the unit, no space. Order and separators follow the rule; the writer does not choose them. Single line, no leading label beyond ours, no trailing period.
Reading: 98%
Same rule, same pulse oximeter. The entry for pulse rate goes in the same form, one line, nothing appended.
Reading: 97bpm
